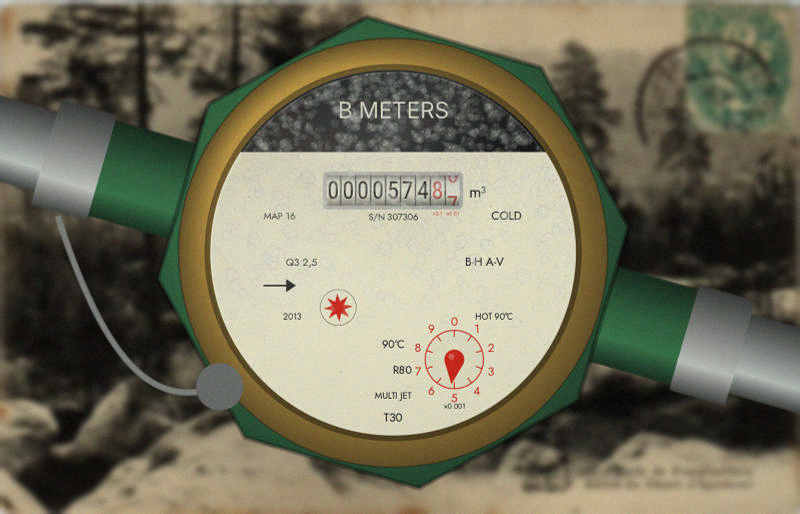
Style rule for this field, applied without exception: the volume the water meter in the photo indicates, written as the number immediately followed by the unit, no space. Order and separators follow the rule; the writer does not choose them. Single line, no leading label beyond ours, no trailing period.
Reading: 574.865m³
